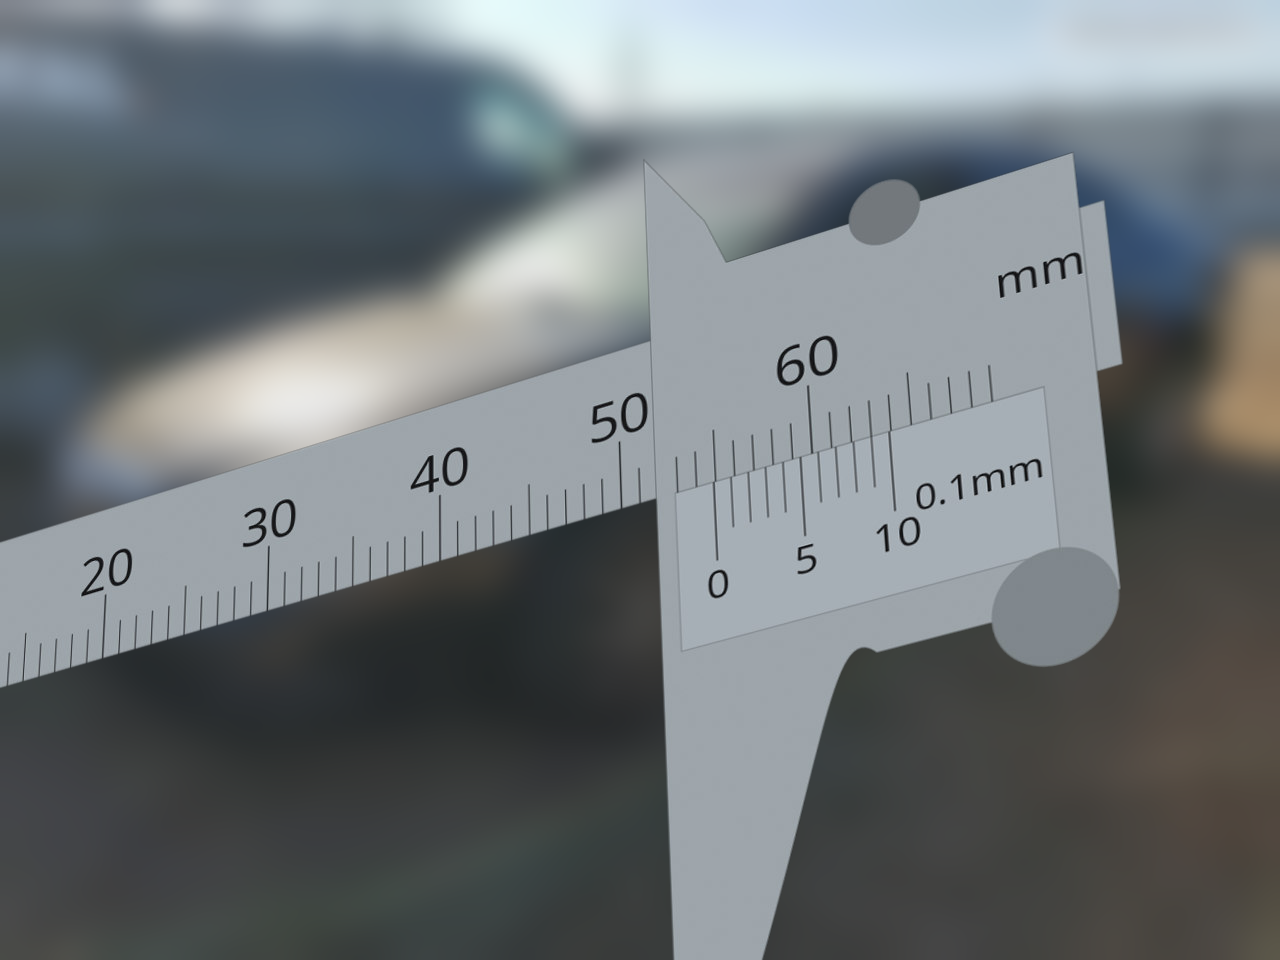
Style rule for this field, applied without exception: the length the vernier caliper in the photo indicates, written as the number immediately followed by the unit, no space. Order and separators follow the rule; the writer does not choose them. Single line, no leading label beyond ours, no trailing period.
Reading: 54.9mm
